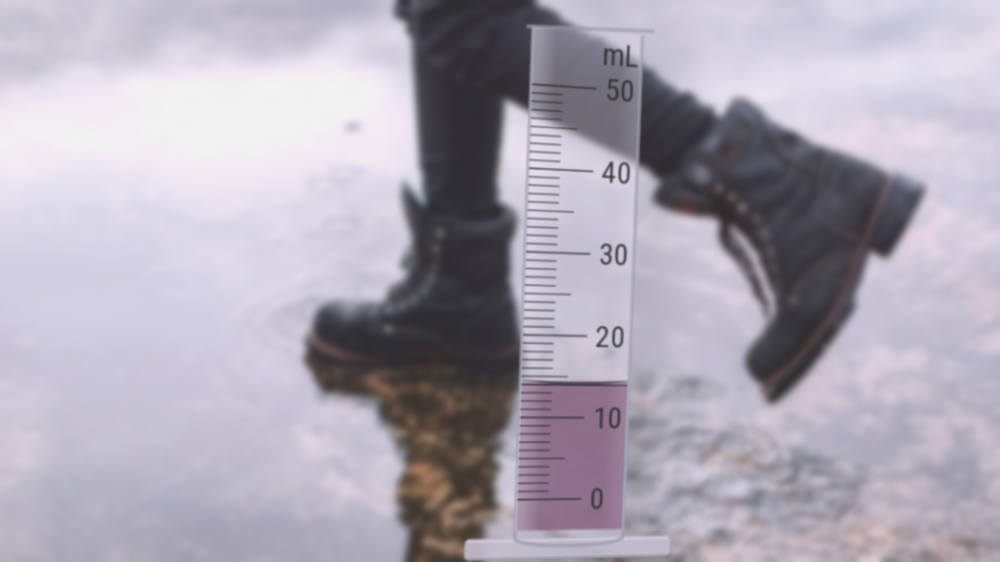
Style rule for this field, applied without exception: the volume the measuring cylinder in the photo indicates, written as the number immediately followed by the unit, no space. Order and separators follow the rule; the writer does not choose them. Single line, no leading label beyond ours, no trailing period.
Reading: 14mL
